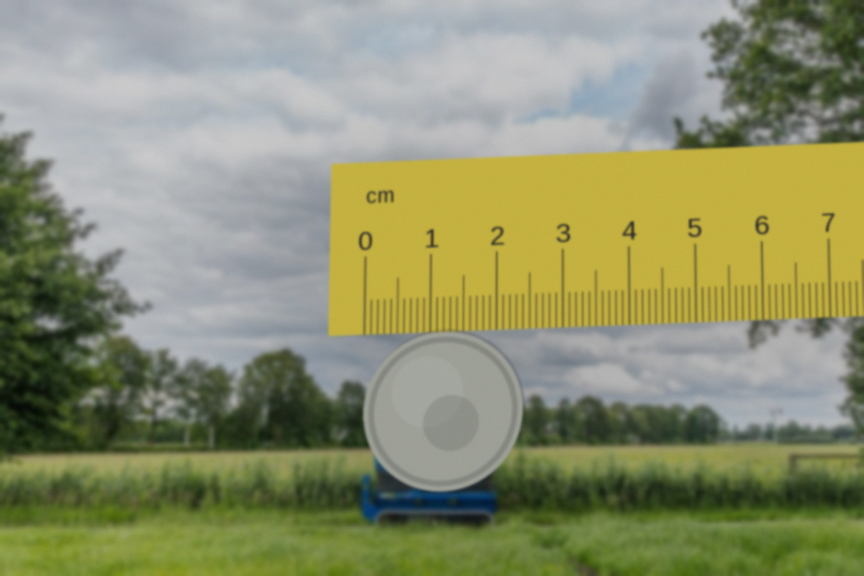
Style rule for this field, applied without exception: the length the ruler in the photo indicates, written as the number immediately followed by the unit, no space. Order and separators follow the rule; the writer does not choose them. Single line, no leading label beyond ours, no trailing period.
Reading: 2.4cm
